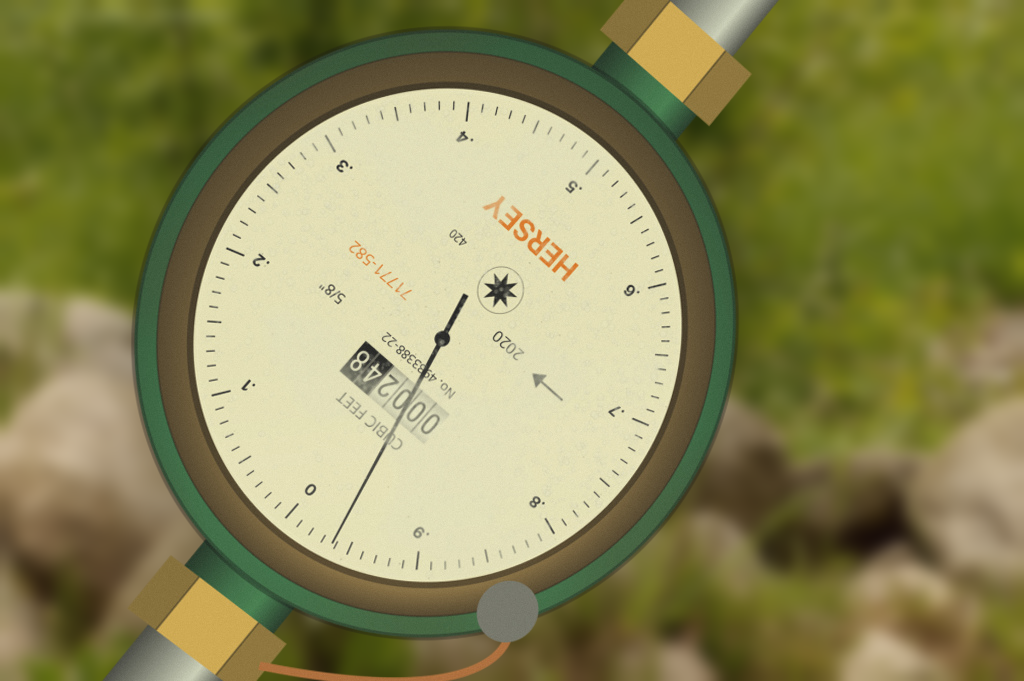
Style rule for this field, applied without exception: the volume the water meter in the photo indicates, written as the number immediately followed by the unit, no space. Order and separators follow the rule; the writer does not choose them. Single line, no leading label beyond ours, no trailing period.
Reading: 247.96ft³
